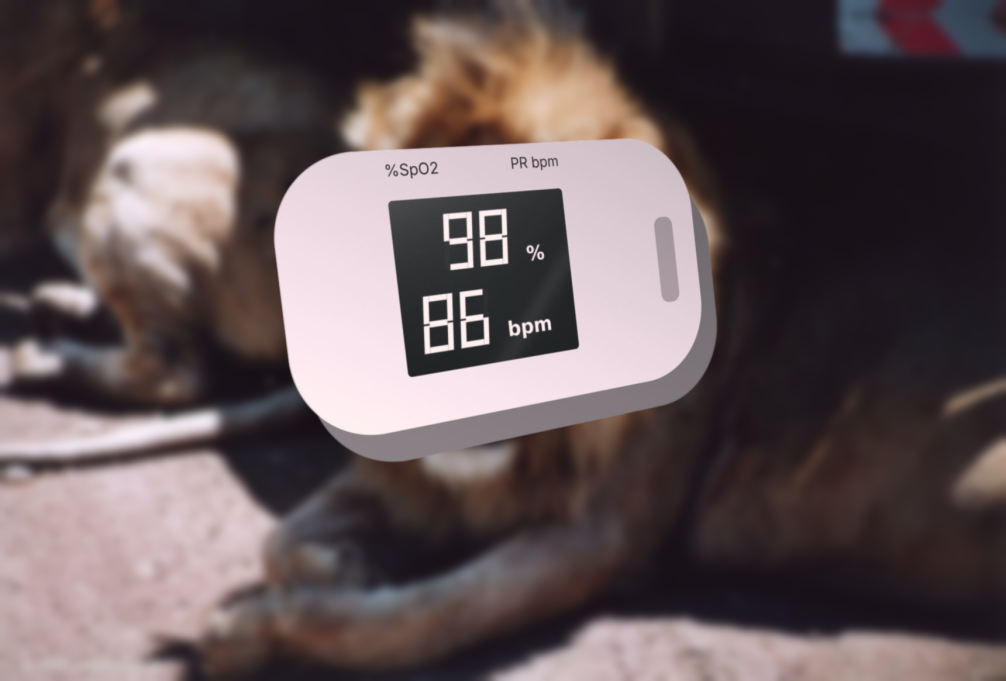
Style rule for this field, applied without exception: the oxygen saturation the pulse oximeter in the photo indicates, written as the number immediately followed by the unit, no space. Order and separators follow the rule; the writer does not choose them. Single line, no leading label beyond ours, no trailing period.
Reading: 98%
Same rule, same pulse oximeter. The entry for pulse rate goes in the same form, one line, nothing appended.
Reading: 86bpm
